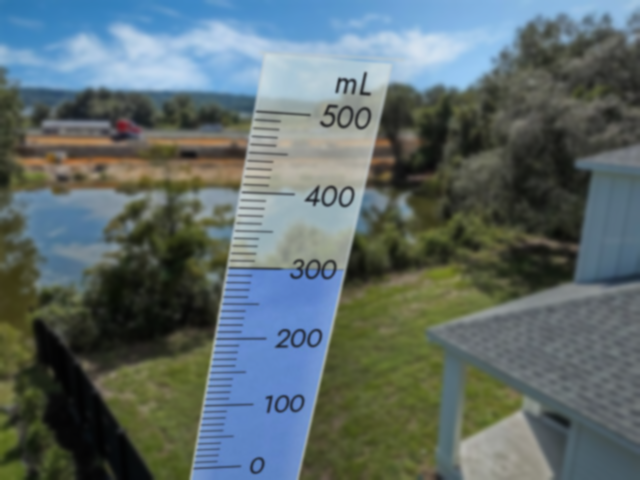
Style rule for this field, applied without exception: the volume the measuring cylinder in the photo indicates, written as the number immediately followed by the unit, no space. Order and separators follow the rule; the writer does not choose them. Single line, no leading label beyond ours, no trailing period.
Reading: 300mL
